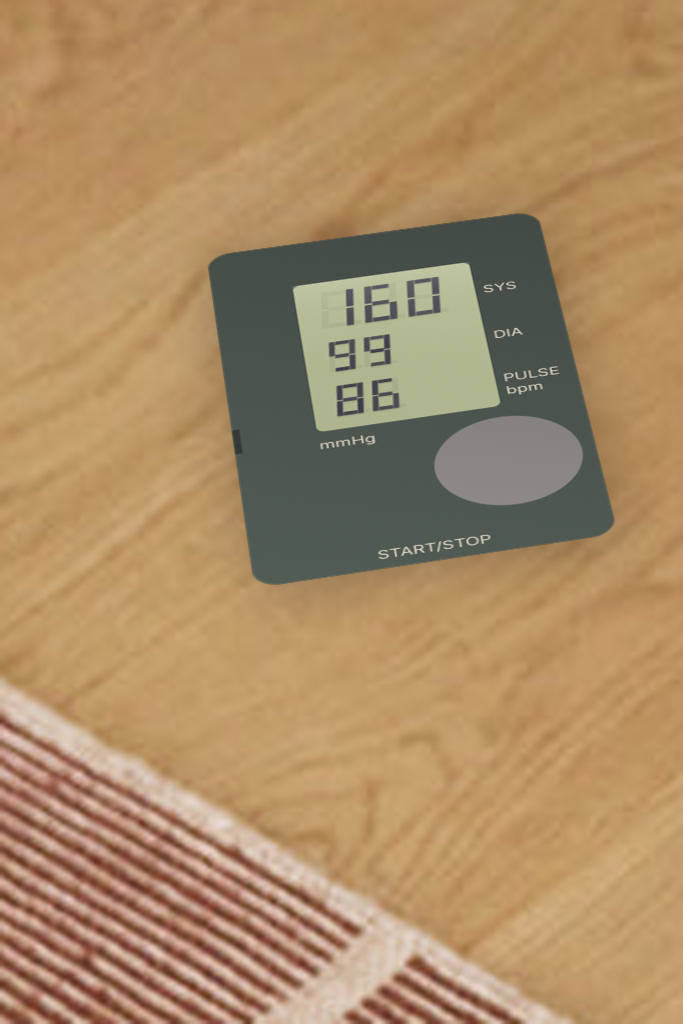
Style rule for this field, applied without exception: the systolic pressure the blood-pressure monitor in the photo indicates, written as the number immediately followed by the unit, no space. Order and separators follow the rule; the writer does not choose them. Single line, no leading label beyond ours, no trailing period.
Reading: 160mmHg
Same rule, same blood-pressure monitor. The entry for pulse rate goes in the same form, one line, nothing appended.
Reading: 86bpm
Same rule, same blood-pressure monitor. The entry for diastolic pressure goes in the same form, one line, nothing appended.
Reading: 99mmHg
